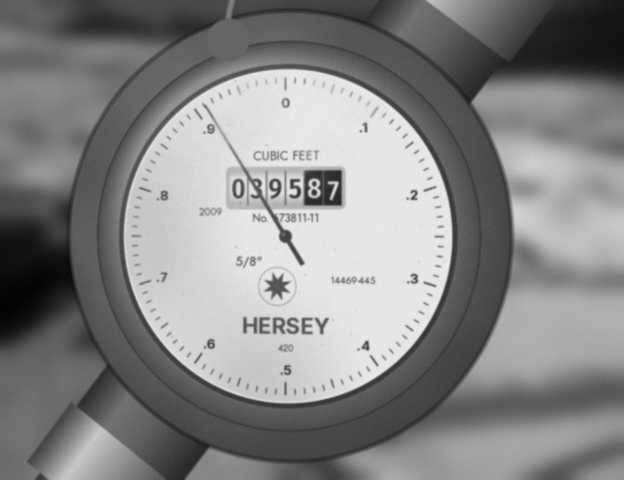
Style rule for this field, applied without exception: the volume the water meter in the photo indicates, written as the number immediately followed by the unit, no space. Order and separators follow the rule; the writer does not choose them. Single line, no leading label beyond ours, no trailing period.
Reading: 39586.91ft³
